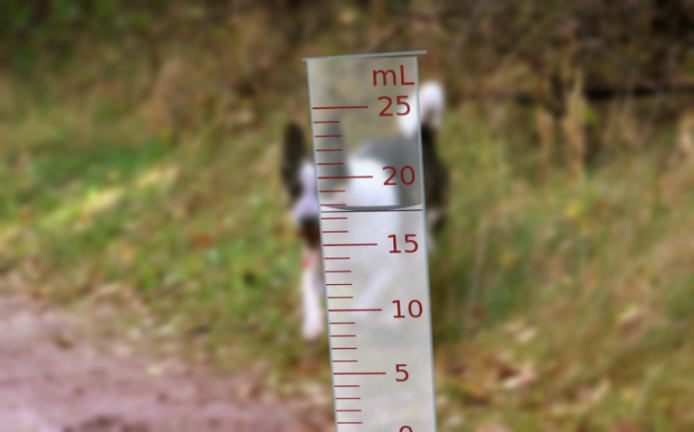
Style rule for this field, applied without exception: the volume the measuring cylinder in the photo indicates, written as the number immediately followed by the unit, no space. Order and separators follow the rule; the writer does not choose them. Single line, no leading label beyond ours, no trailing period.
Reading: 17.5mL
